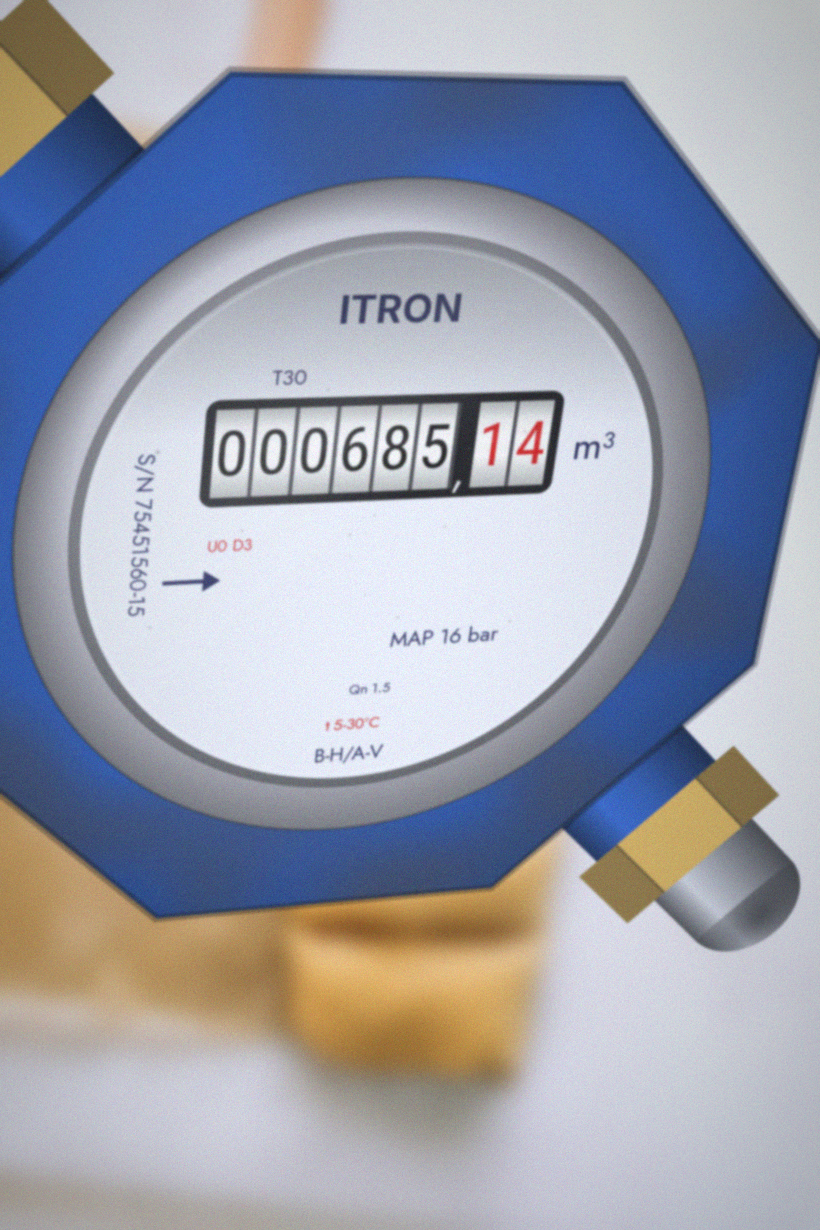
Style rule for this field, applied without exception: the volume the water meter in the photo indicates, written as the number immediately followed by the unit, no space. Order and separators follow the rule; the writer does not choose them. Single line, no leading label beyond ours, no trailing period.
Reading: 685.14m³
